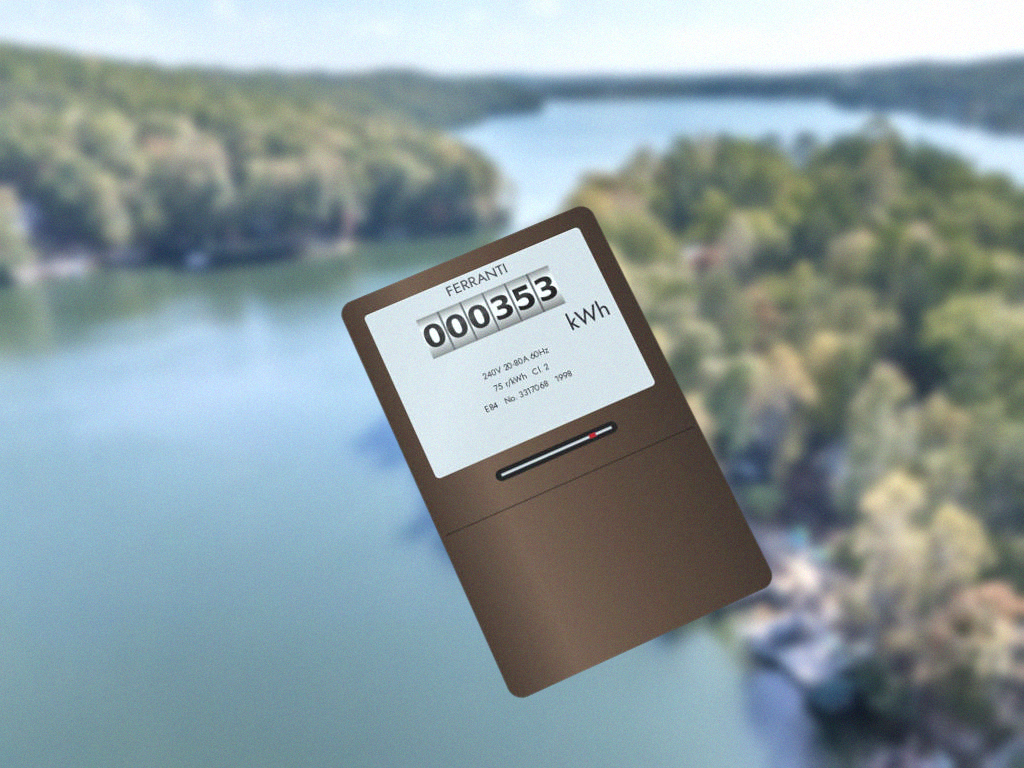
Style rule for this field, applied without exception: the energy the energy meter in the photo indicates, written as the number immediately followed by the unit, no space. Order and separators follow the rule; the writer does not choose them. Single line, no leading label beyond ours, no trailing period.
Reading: 353kWh
